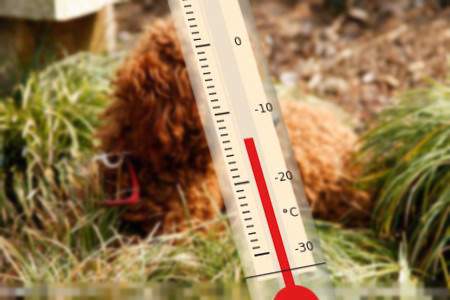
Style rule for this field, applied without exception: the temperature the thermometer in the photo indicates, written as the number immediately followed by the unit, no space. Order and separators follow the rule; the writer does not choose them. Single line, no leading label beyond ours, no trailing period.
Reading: -14°C
